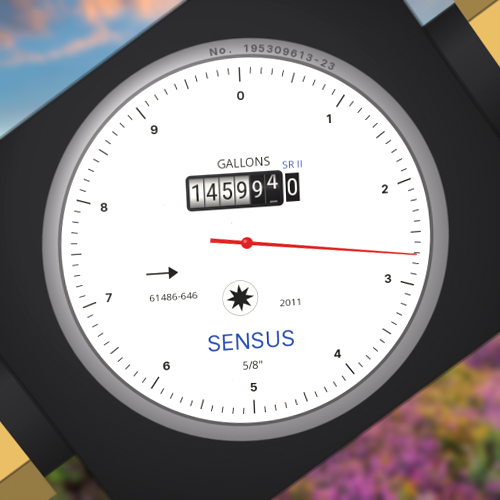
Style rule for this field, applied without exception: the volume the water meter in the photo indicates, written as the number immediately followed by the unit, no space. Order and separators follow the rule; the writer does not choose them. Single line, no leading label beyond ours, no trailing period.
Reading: 1459942.7gal
